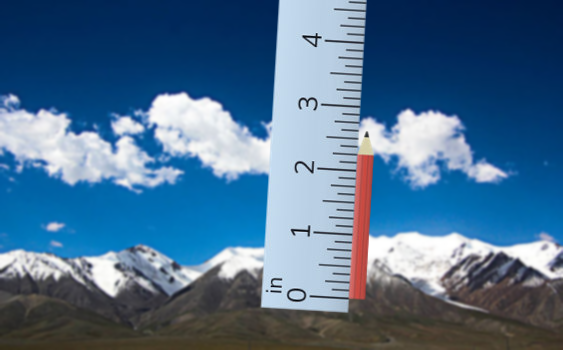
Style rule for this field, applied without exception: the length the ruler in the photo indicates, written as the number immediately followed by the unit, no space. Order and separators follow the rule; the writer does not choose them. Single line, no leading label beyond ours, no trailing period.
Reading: 2.625in
